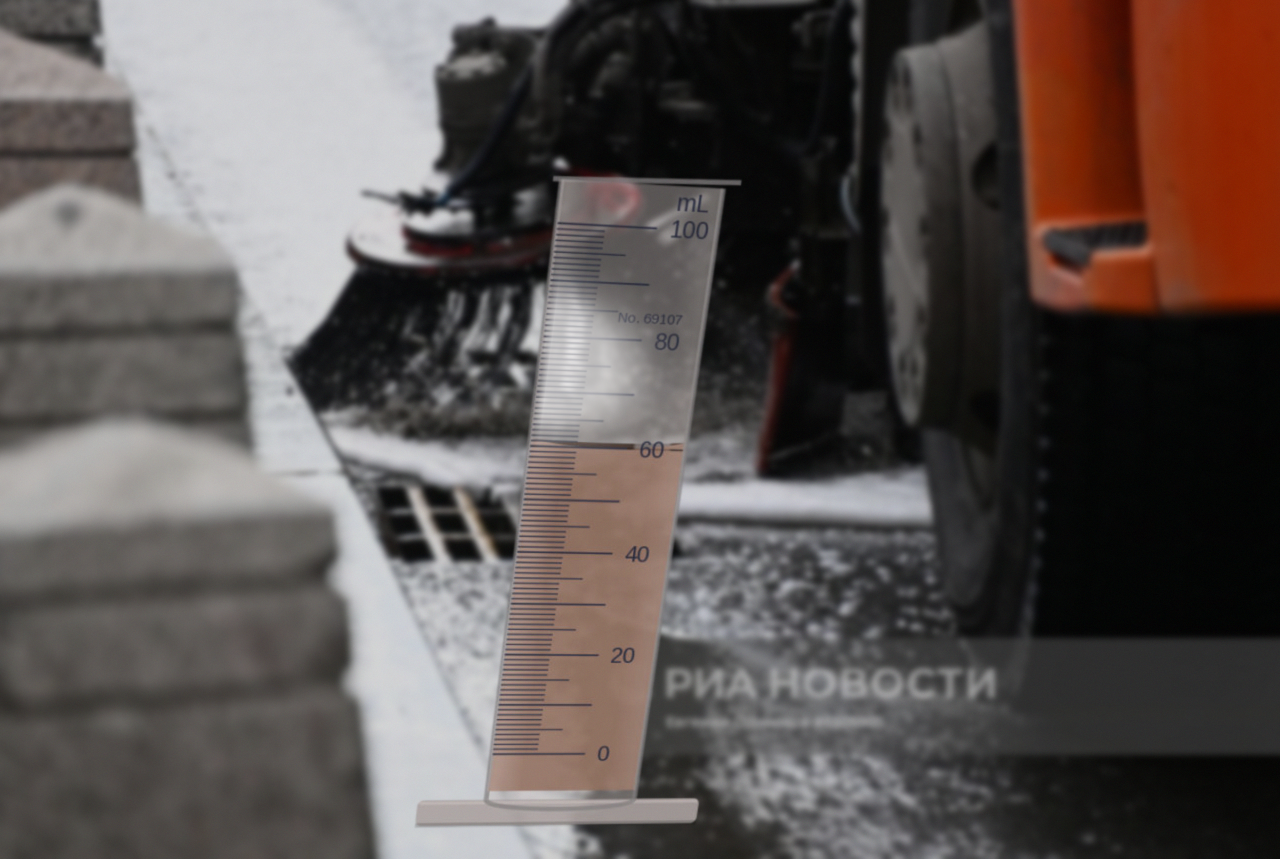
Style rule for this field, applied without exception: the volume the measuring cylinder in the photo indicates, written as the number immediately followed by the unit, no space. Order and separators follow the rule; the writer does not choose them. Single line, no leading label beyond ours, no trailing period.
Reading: 60mL
